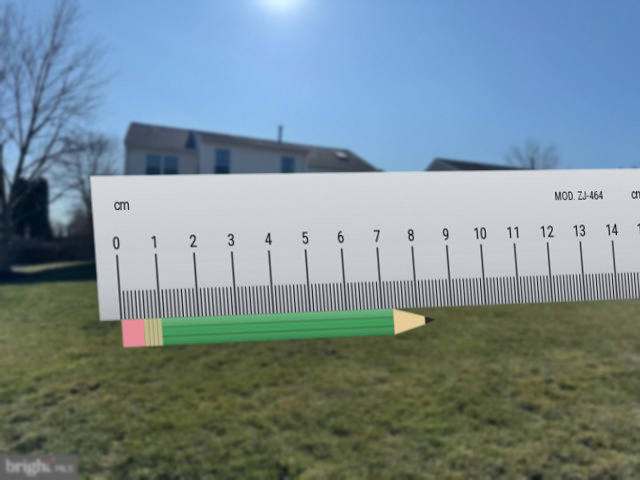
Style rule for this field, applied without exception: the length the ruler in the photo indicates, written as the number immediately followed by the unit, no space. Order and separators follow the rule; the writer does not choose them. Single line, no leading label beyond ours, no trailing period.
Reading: 8.5cm
